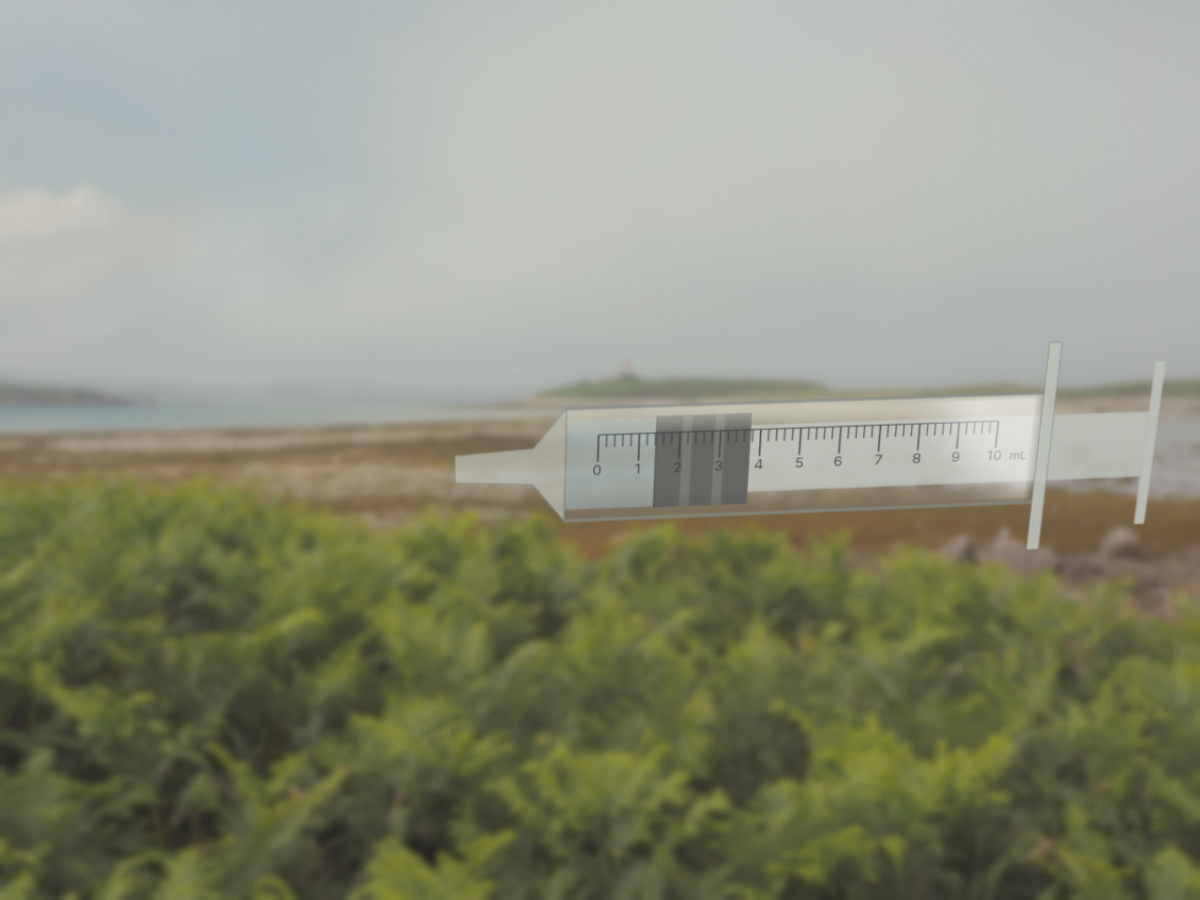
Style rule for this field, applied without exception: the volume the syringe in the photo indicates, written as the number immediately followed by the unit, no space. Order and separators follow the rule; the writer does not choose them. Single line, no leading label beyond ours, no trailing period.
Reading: 1.4mL
